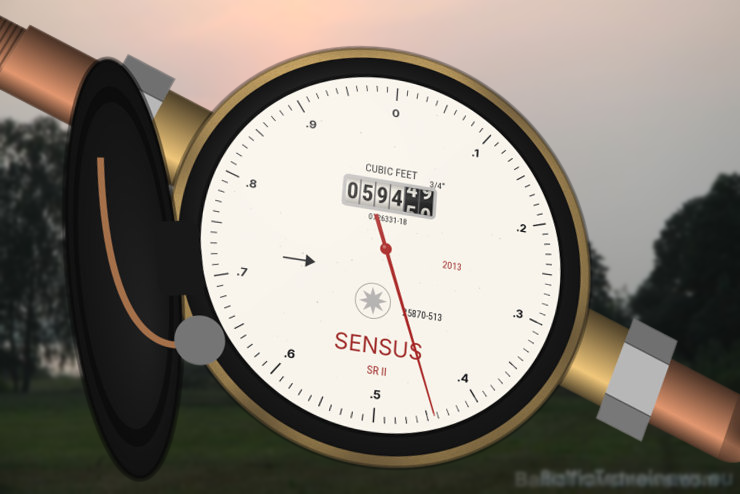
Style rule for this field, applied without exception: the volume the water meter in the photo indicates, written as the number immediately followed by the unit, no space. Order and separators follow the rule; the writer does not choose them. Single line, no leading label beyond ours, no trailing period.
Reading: 59449.44ft³
